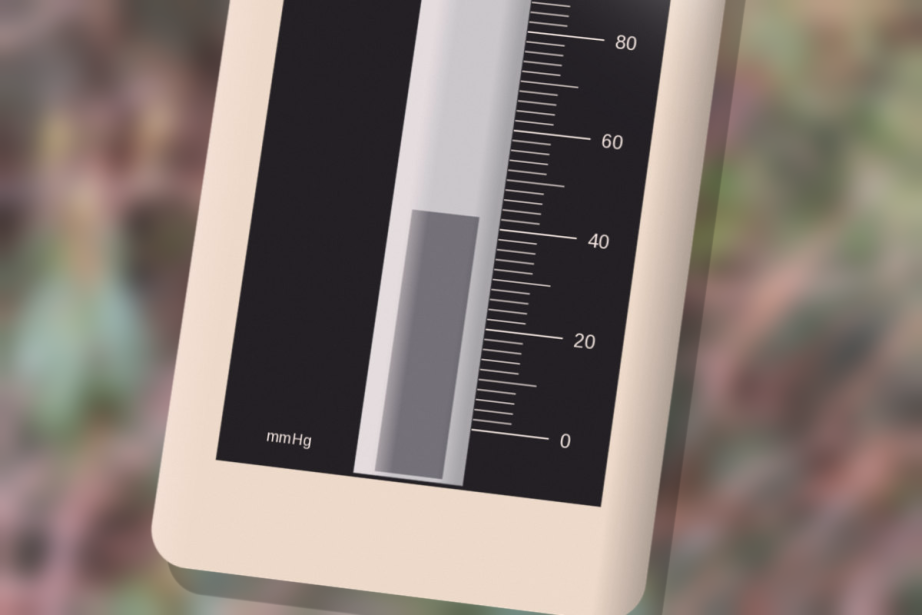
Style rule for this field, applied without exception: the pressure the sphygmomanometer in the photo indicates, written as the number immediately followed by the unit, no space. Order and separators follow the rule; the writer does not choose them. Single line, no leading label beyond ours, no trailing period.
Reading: 42mmHg
